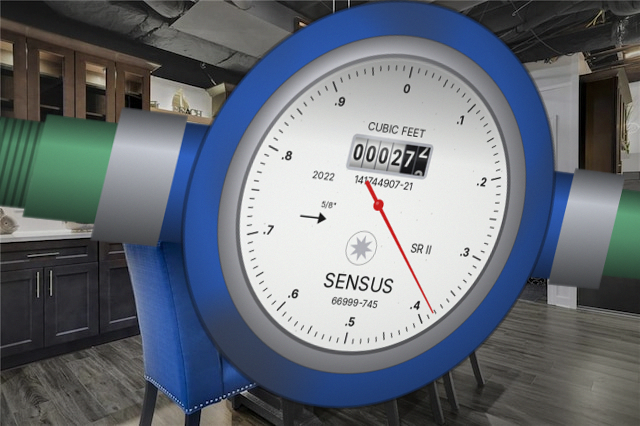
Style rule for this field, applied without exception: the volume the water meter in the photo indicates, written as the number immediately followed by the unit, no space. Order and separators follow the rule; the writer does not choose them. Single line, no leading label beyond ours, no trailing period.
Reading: 272.38ft³
